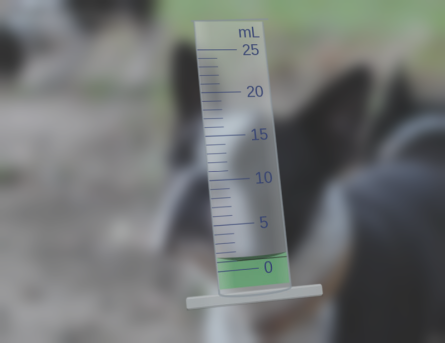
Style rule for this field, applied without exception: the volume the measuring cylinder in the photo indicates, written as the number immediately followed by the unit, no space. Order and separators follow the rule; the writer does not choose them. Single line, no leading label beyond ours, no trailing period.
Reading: 1mL
